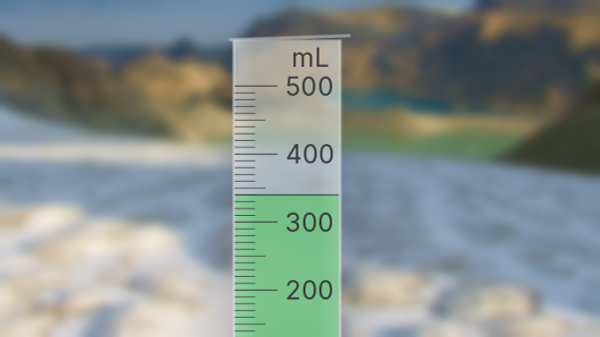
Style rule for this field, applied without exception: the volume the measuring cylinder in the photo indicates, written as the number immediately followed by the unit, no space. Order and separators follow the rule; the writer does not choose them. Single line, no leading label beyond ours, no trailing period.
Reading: 340mL
